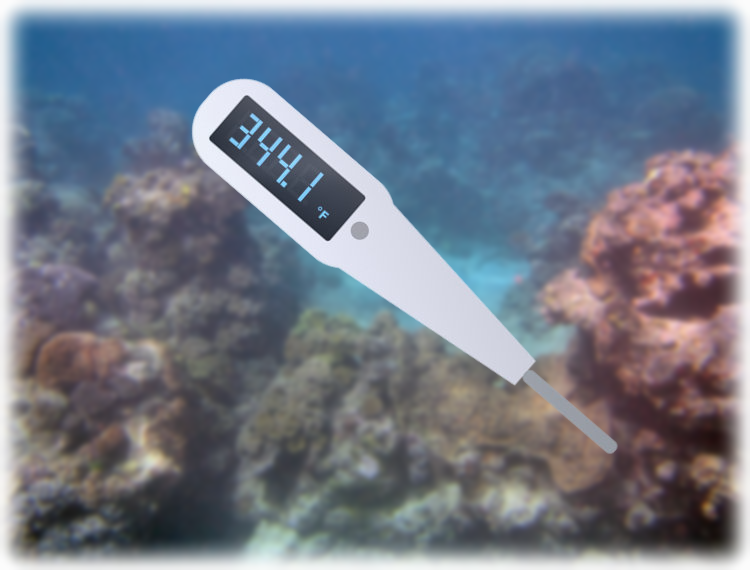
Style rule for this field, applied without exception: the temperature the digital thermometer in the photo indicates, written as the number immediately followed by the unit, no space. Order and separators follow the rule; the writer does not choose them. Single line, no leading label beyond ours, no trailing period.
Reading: 344.1°F
